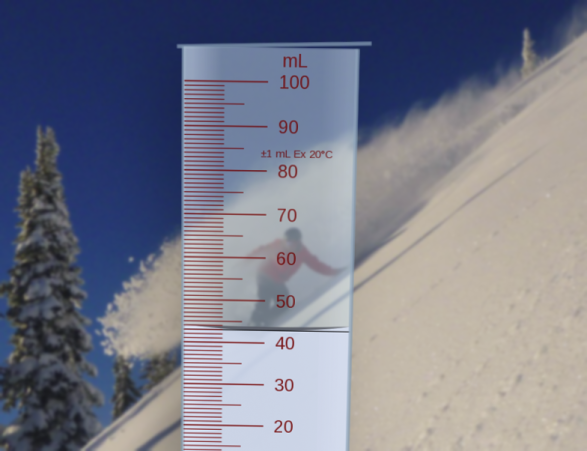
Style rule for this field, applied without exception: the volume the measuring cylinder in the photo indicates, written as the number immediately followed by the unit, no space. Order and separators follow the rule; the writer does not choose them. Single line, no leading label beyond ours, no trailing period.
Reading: 43mL
